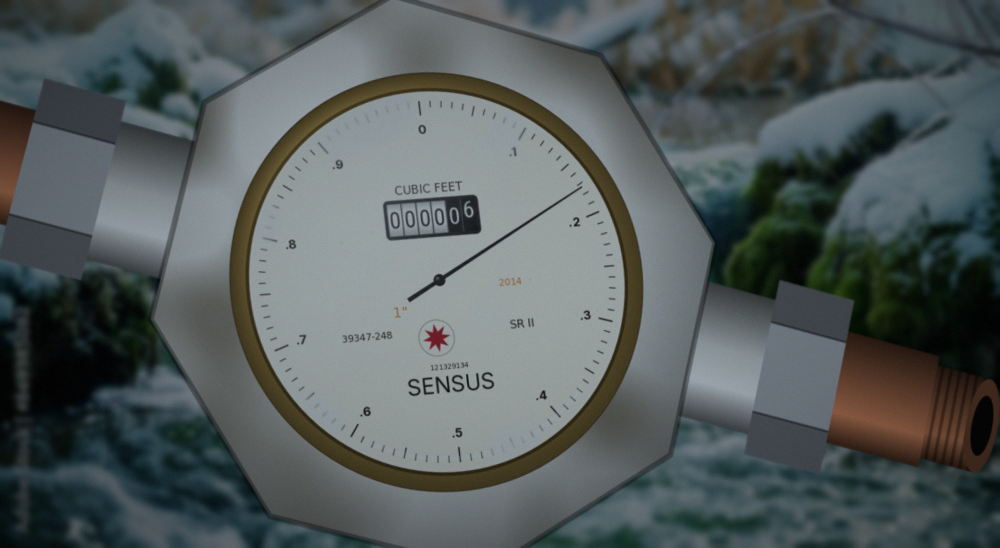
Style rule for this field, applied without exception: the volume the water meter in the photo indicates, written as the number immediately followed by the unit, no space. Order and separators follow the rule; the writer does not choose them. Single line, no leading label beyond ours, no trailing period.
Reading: 6.17ft³
